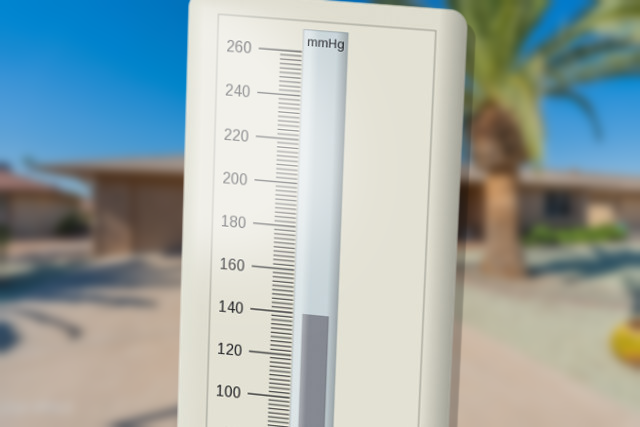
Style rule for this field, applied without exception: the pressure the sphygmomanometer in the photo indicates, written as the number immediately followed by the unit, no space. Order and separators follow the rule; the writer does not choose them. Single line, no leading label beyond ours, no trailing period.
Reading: 140mmHg
